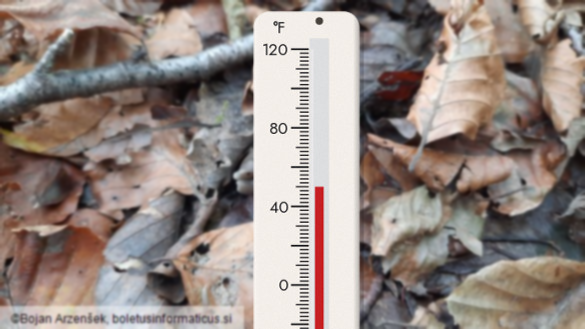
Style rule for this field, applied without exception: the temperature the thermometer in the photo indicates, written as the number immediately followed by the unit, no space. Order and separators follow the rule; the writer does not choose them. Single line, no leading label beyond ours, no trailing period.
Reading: 50°F
